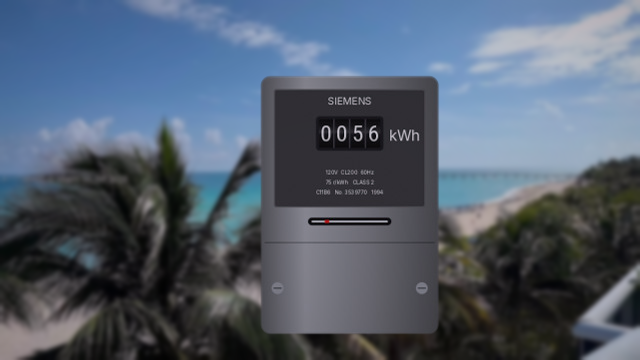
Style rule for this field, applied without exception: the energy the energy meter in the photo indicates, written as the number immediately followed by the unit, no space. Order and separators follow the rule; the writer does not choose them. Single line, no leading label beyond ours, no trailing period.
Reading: 56kWh
